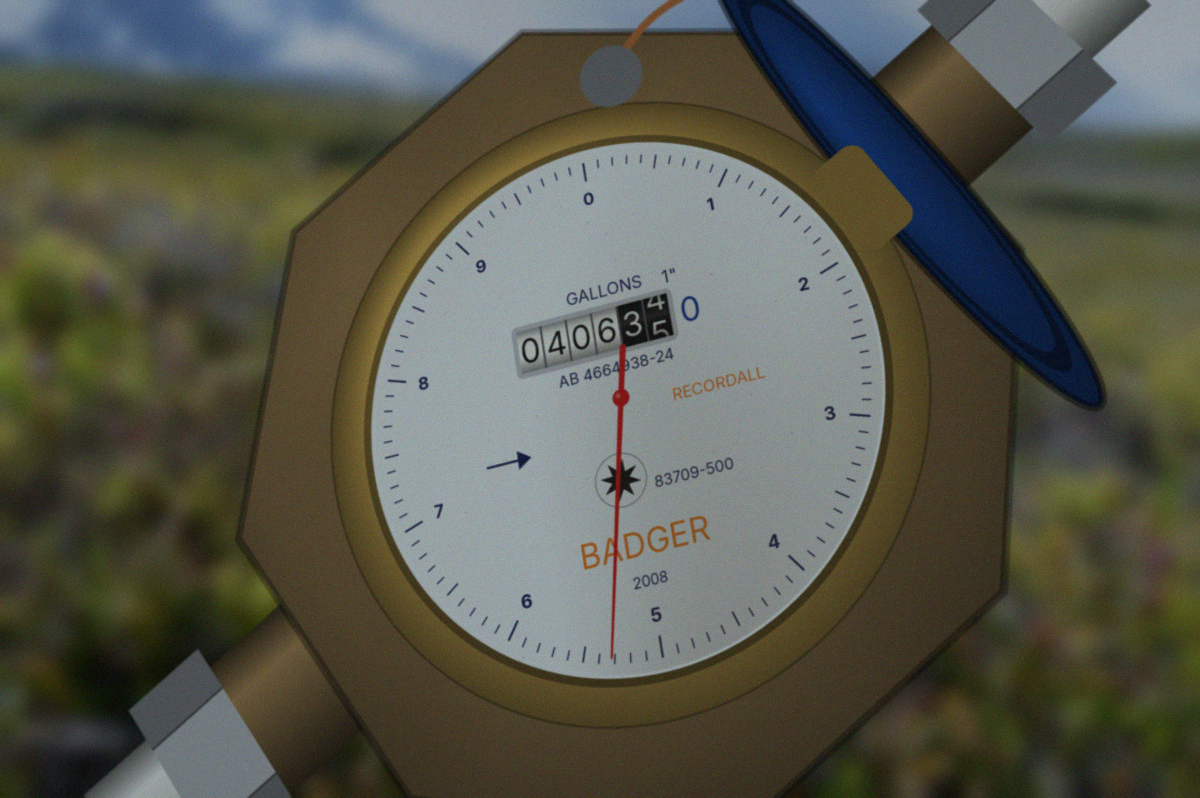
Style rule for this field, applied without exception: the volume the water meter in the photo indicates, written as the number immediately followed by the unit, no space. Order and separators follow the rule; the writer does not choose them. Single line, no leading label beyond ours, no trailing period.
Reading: 406345.3gal
